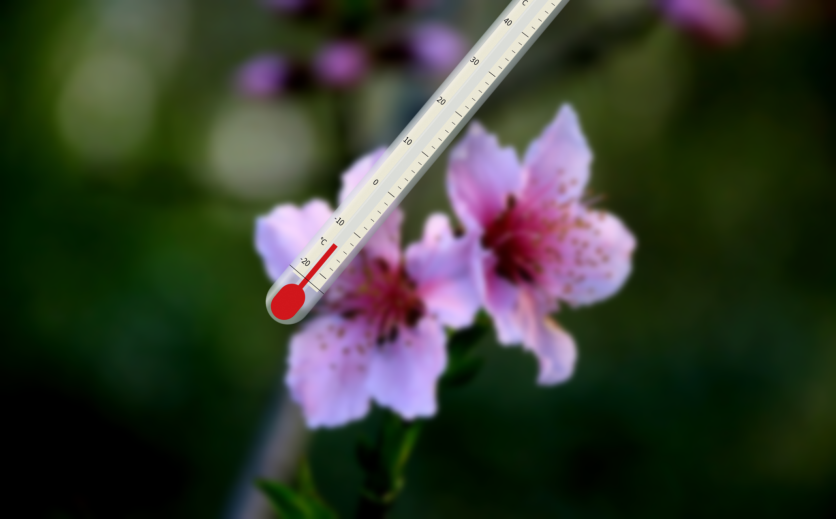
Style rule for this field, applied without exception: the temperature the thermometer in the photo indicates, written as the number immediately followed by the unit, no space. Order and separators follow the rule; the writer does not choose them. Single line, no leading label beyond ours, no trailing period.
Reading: -14°C
